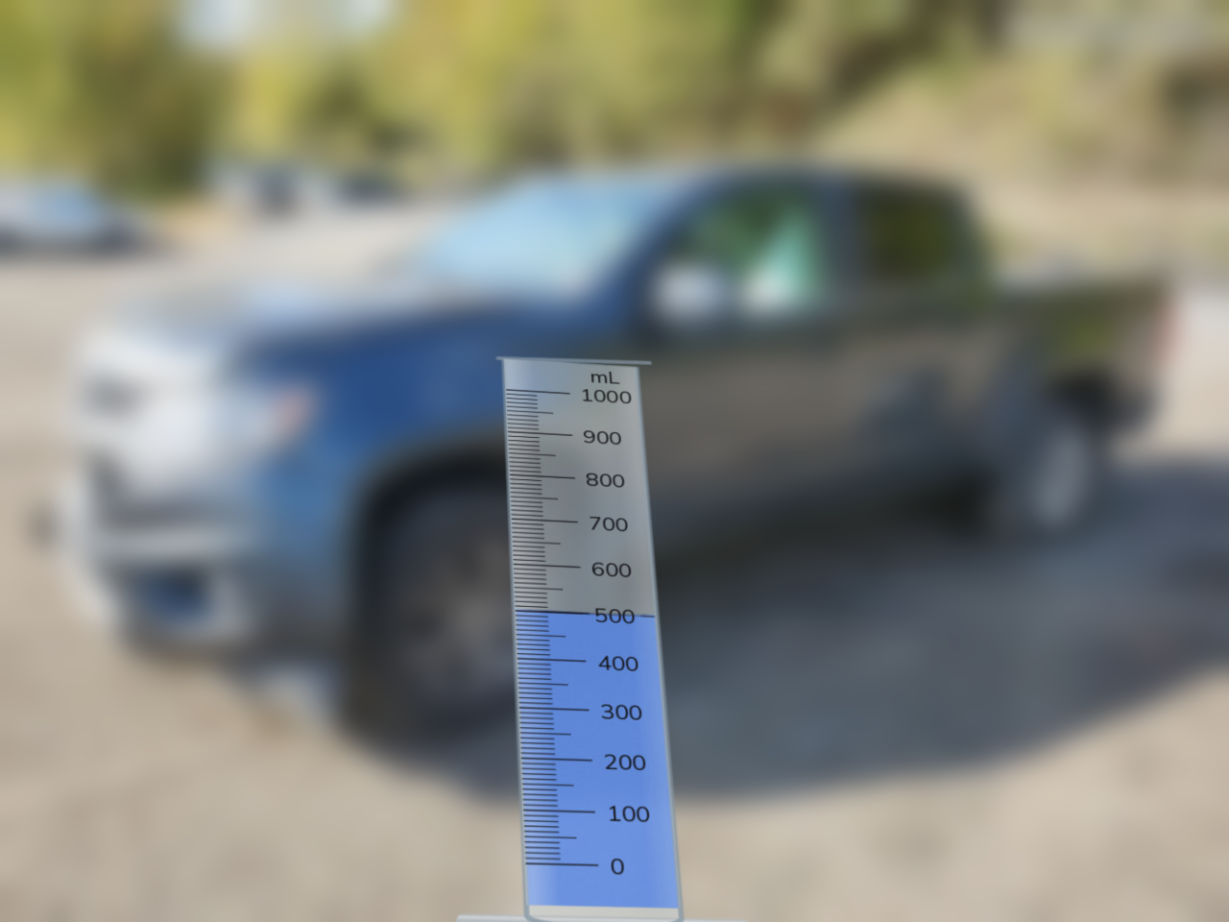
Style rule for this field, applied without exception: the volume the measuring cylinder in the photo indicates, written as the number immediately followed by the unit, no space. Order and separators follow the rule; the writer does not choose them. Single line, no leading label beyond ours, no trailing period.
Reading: 500mL
